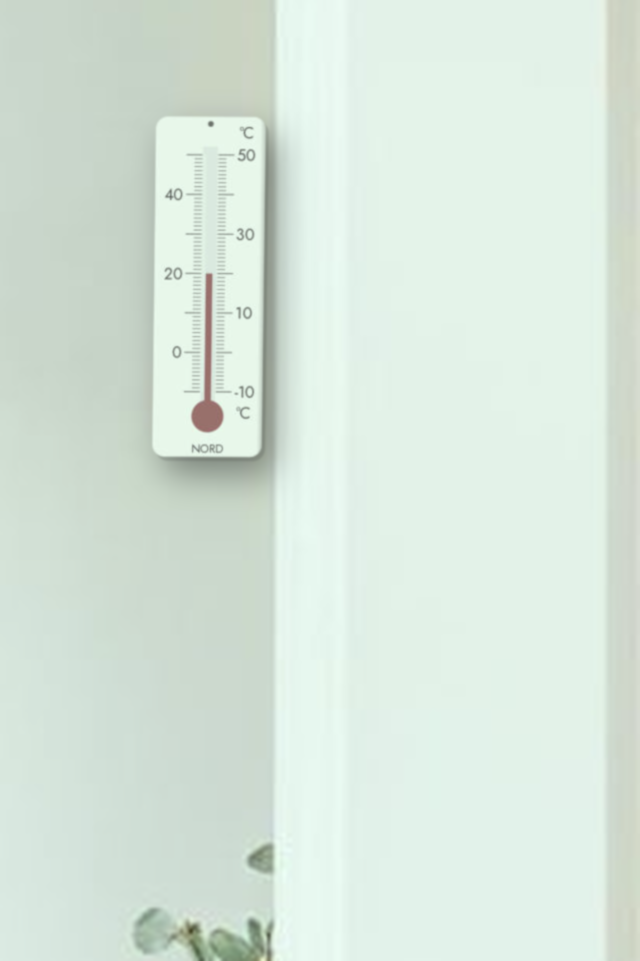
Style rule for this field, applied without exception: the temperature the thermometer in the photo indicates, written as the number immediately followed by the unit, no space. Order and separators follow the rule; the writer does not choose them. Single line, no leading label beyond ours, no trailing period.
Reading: 20°C
